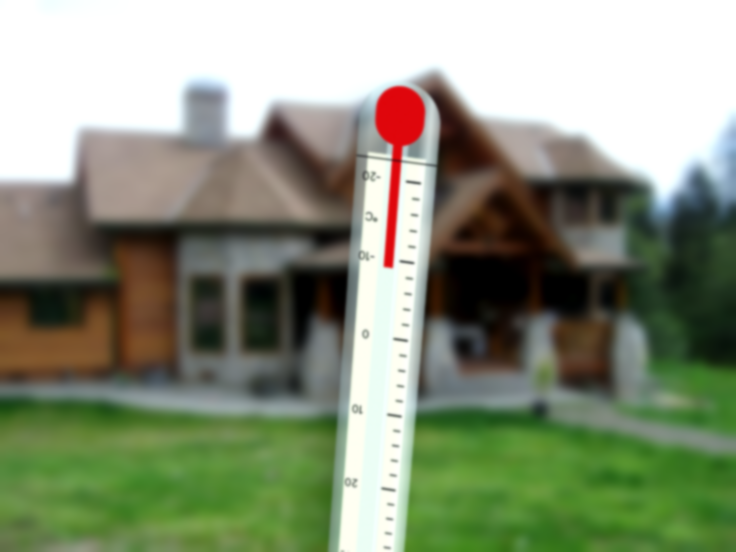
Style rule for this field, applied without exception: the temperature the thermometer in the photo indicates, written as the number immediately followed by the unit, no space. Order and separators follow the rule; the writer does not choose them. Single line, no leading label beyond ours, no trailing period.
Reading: -9°C
